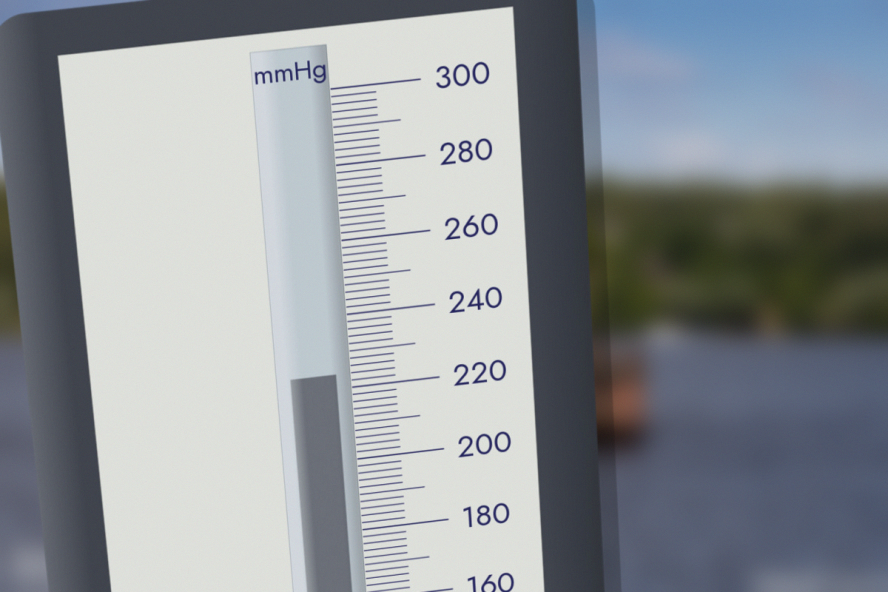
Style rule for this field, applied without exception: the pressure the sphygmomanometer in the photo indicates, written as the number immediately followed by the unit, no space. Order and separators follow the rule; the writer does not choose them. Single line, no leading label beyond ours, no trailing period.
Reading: 224mmHg
